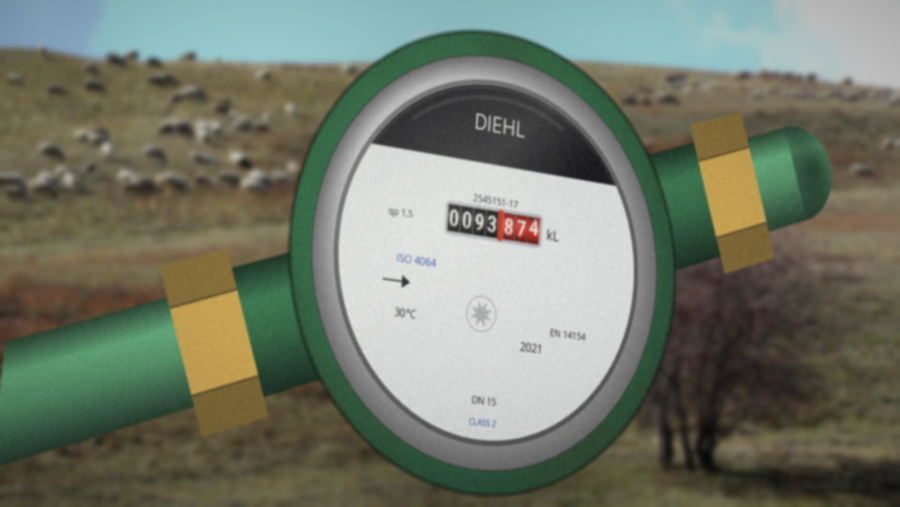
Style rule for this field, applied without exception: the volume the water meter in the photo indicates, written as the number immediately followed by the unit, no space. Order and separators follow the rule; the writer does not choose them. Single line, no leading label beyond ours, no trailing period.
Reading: 93.874kL
